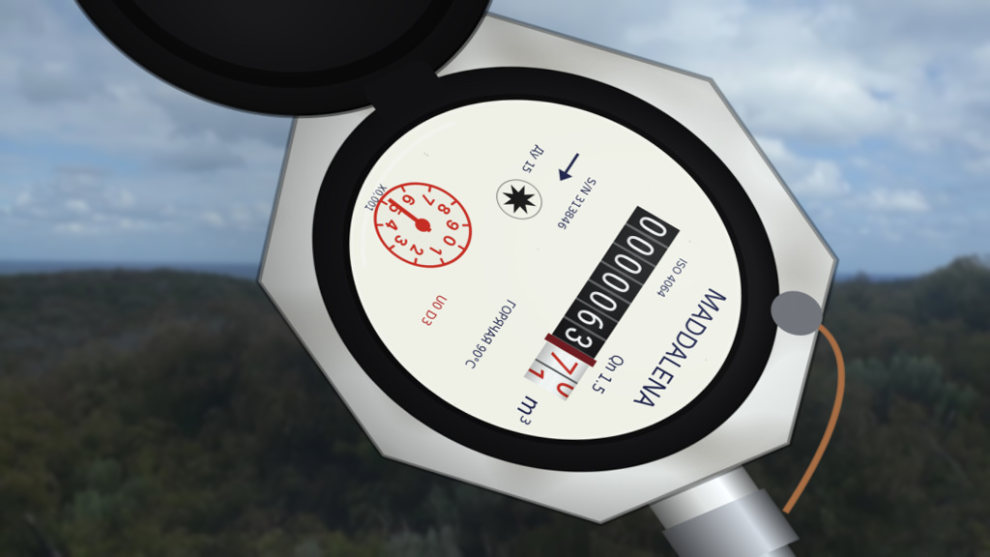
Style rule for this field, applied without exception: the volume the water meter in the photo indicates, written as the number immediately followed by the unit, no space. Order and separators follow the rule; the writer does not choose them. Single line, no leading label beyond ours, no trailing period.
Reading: 63.705m³
